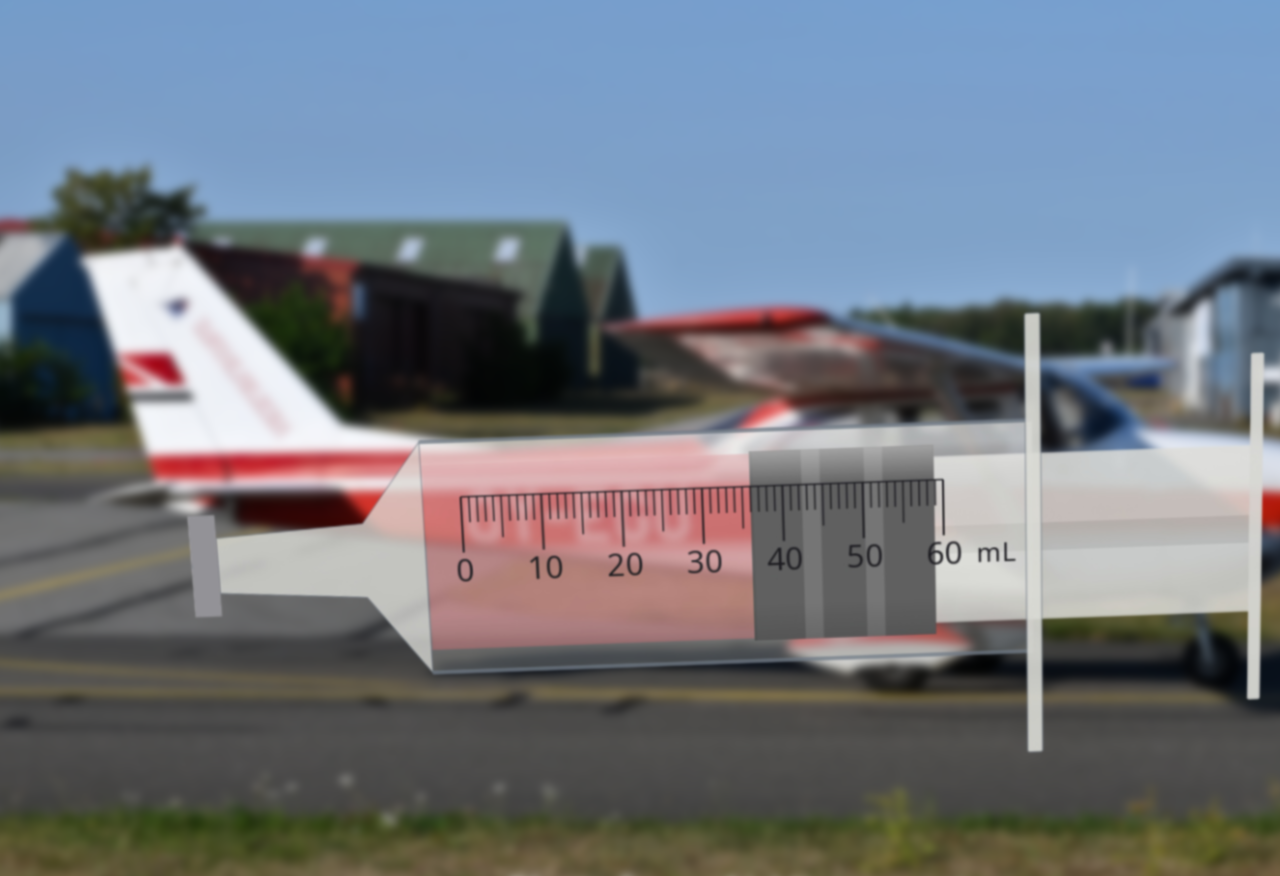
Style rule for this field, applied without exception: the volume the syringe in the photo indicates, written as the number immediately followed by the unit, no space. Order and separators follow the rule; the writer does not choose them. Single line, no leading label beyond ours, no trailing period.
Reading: 36mL
